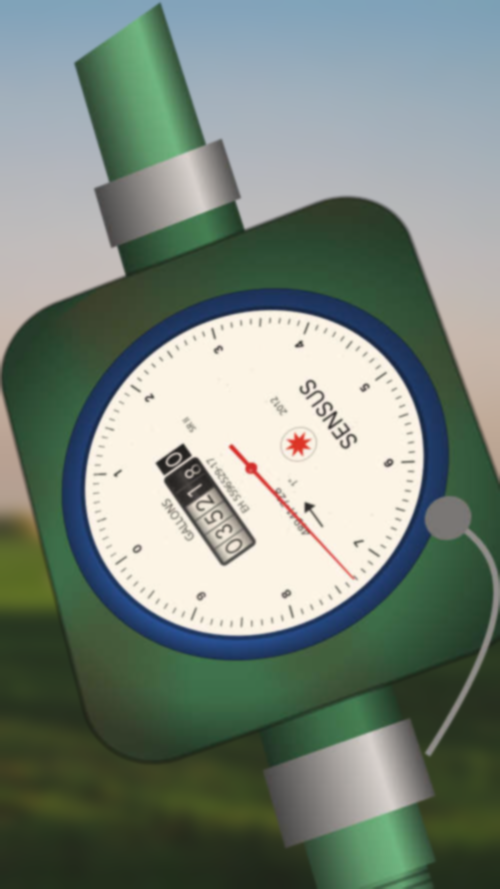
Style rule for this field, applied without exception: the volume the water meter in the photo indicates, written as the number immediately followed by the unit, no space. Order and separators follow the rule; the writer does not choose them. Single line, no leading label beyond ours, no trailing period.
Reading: 352177.3gal
